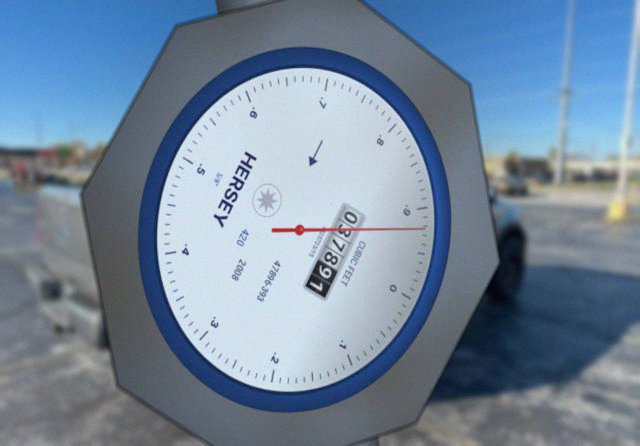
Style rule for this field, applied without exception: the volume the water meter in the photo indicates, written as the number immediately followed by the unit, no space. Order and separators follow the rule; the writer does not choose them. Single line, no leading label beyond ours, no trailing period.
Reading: 37890.92ft³
